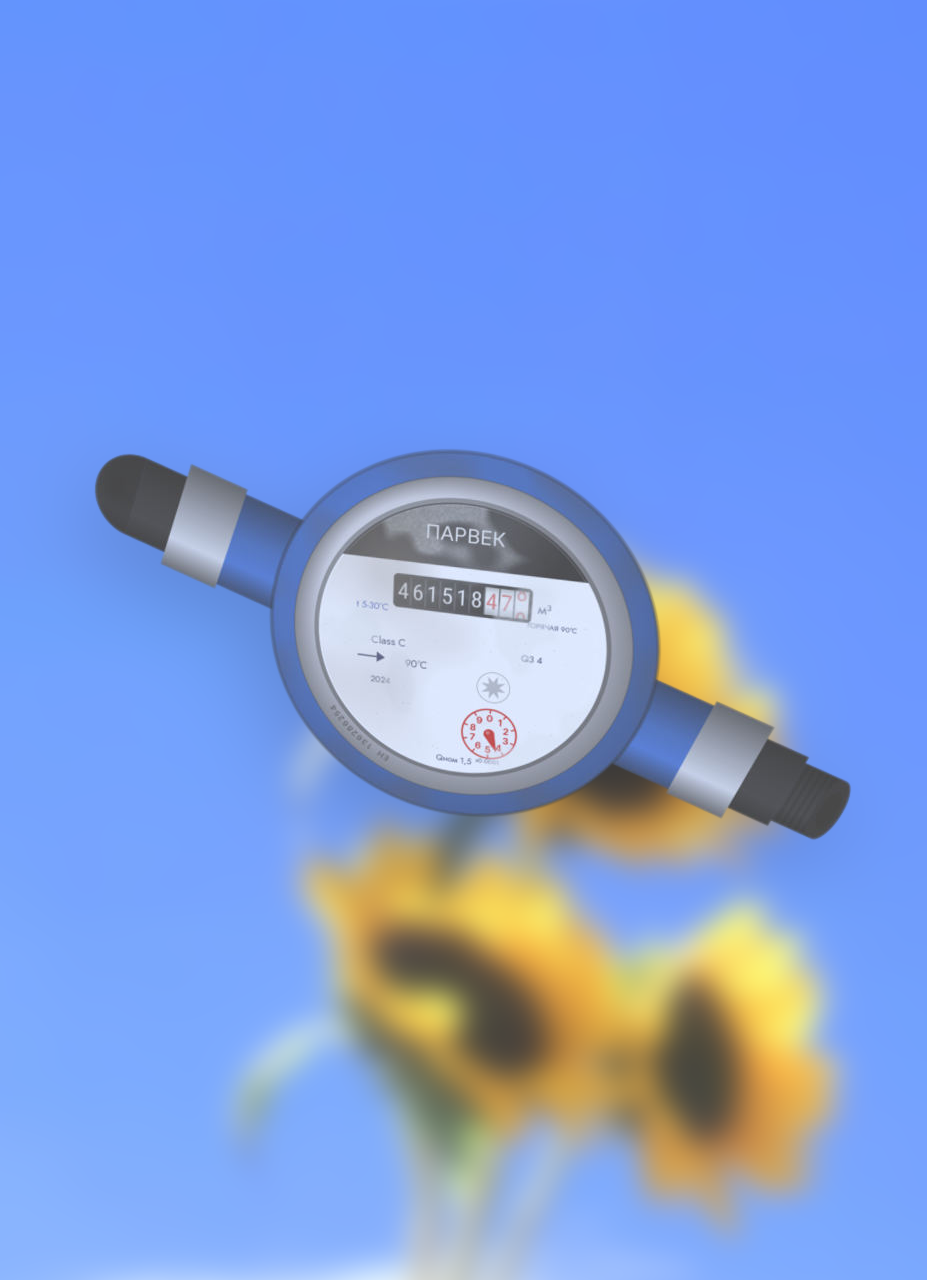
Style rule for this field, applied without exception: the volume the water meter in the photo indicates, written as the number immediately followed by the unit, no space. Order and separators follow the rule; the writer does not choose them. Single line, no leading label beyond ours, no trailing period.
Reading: 461518.4784m³
